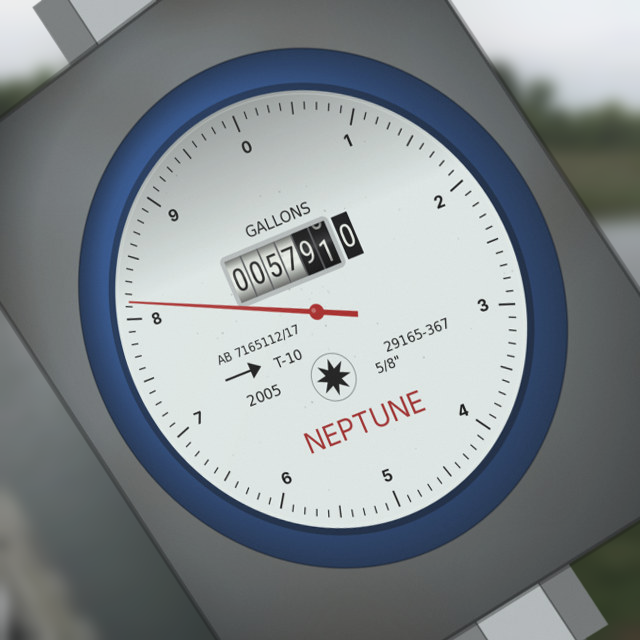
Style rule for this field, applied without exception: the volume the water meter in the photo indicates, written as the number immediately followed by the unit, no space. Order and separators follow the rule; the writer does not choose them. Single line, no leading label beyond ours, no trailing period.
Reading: 57908.1gal
